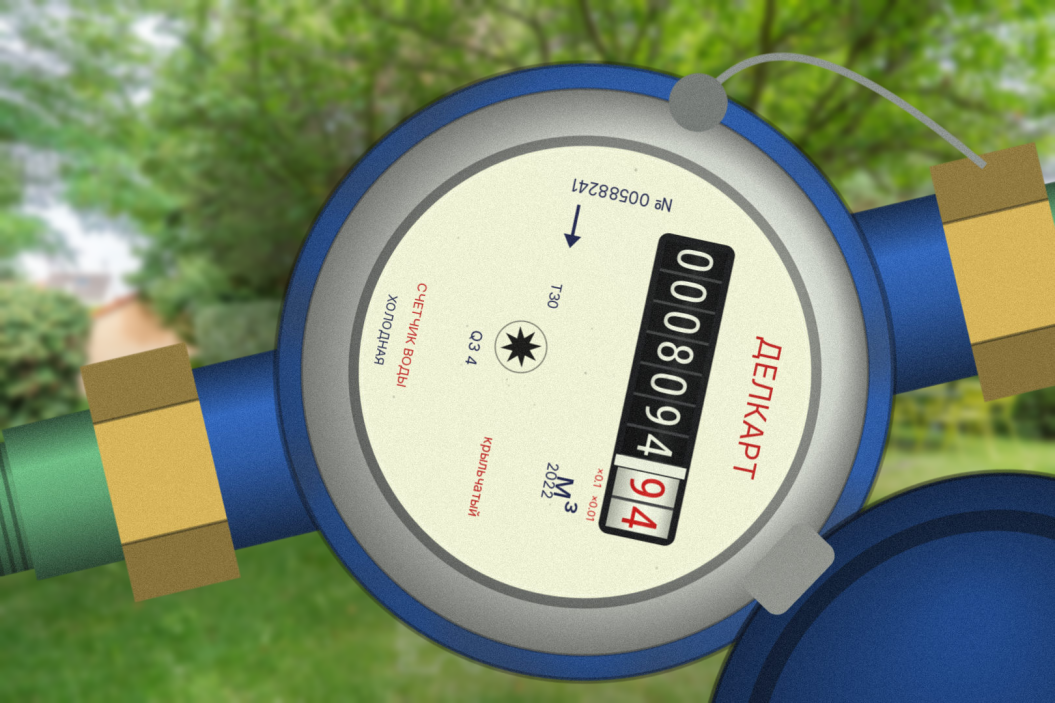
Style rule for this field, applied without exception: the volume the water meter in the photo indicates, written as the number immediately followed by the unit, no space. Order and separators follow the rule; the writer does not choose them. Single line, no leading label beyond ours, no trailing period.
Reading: 8094.94m³
